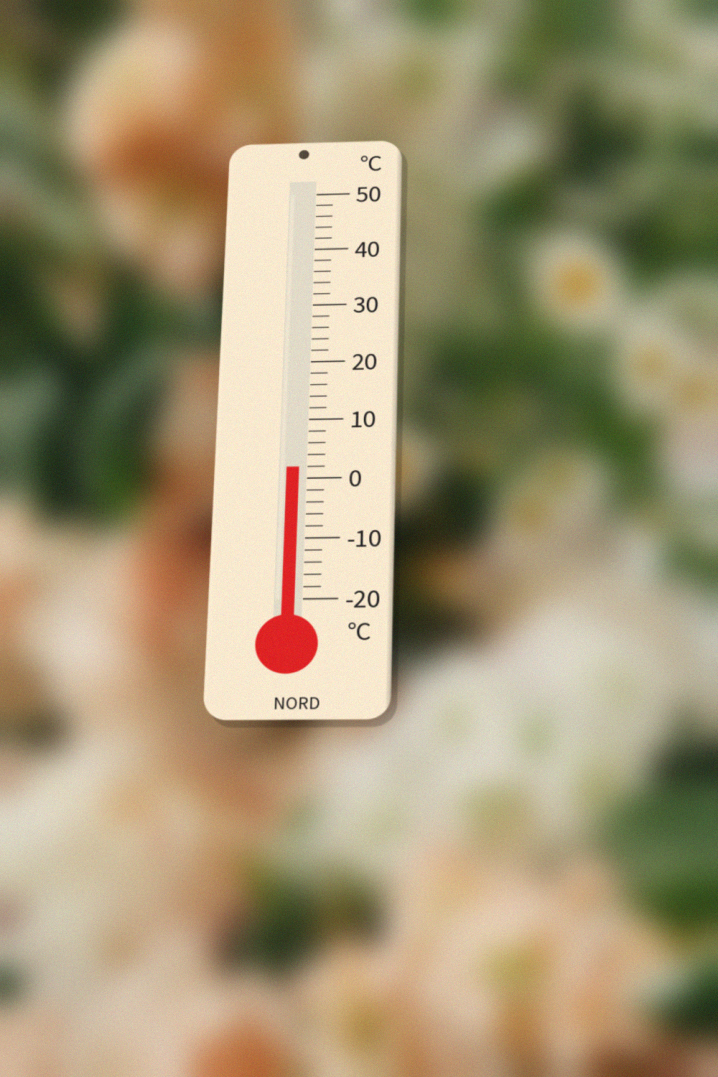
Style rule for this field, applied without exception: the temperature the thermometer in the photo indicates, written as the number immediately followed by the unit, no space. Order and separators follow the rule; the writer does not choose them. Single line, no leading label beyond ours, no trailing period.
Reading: 2°C
